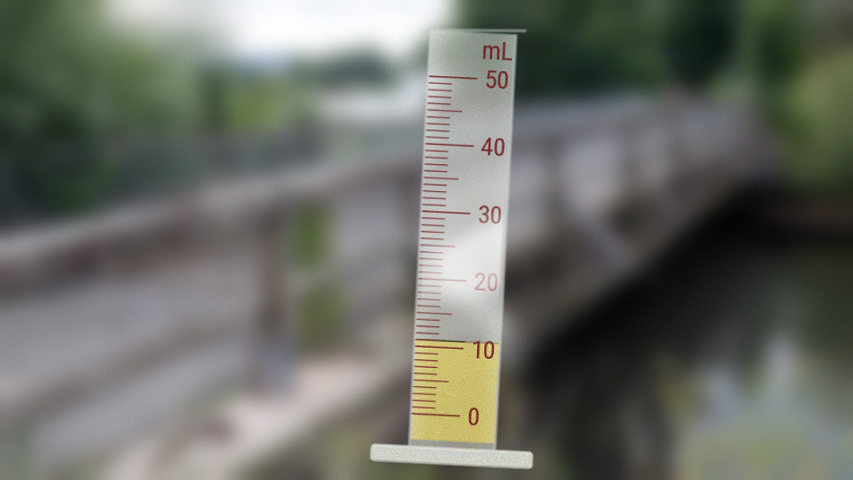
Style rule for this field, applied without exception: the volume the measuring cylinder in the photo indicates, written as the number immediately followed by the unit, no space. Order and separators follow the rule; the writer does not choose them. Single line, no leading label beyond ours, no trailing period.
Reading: 11mL
